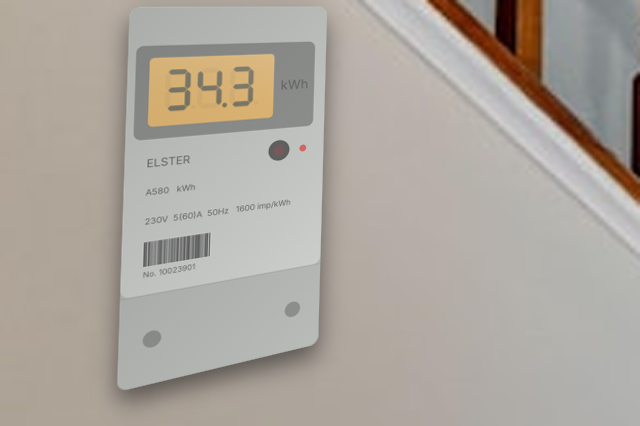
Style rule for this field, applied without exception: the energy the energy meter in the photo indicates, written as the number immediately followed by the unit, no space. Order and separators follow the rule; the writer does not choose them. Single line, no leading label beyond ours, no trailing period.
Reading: 34.3kWh
